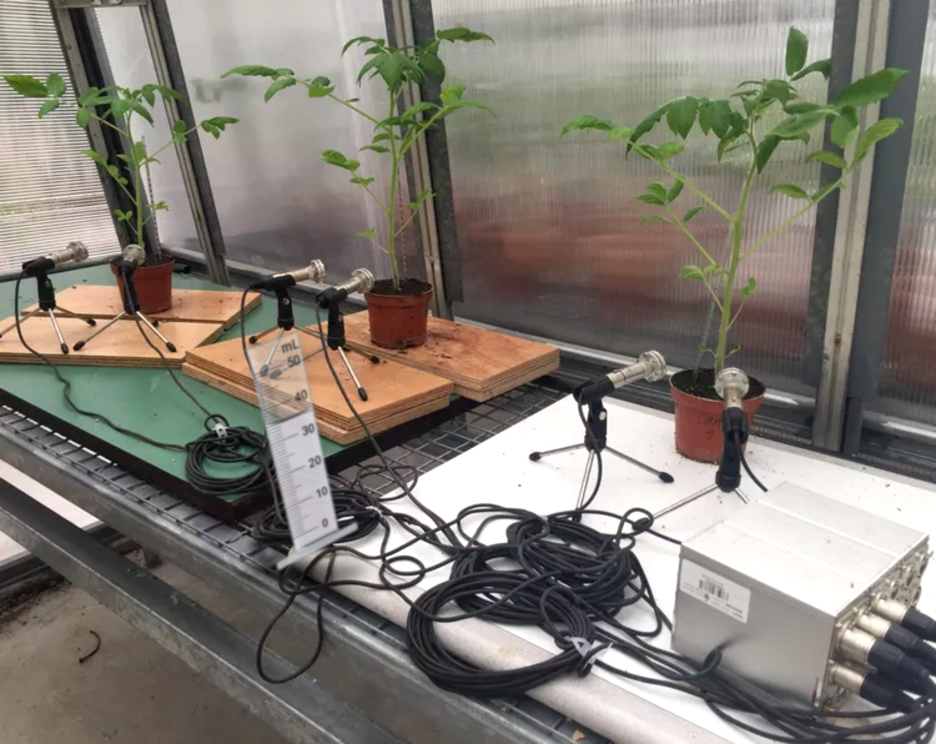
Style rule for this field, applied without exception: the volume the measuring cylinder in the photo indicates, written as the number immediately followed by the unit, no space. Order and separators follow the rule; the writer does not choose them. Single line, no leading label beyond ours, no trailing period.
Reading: 35mL
